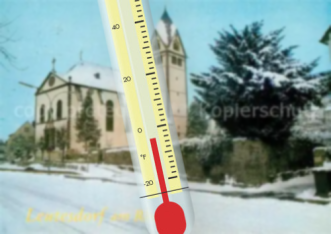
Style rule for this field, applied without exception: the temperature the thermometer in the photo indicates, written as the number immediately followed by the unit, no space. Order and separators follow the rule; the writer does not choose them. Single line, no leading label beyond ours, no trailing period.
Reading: -4°F
